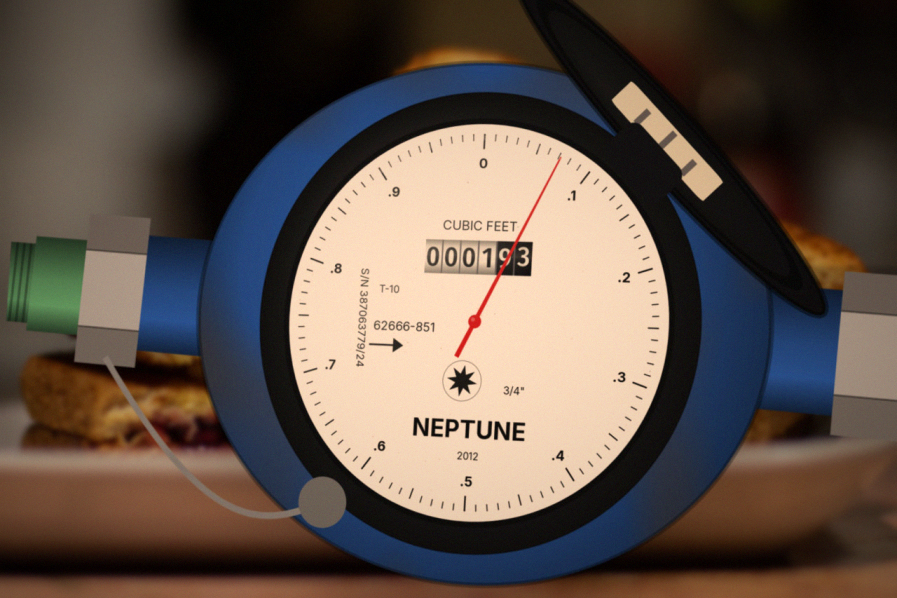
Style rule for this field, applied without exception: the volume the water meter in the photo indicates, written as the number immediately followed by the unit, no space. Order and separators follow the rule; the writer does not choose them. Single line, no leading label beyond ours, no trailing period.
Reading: 193.07ft³
